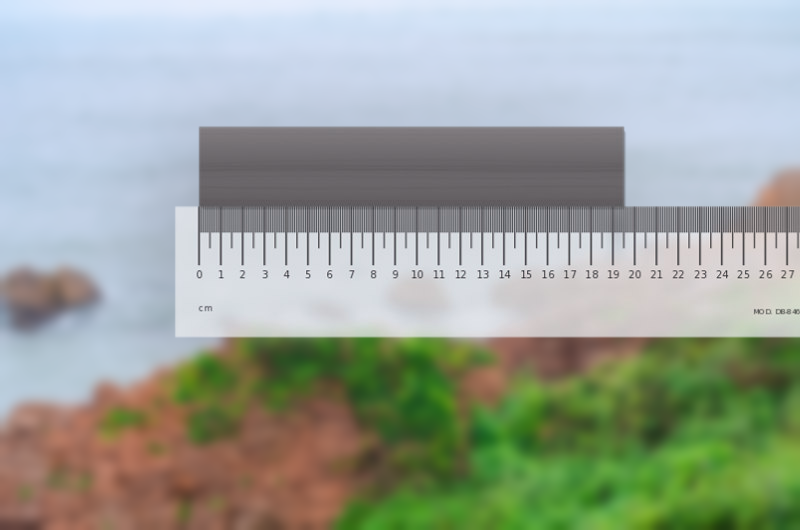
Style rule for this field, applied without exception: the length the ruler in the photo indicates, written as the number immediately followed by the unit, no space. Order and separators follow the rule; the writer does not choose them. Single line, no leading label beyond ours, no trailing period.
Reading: 19.5cm
